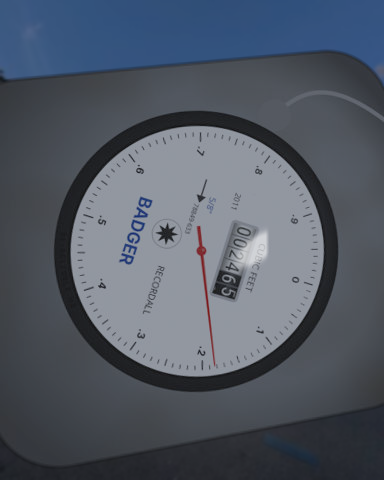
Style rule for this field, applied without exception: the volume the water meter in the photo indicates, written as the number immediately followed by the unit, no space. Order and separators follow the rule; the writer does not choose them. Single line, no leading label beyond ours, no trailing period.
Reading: 2465.18ft³
